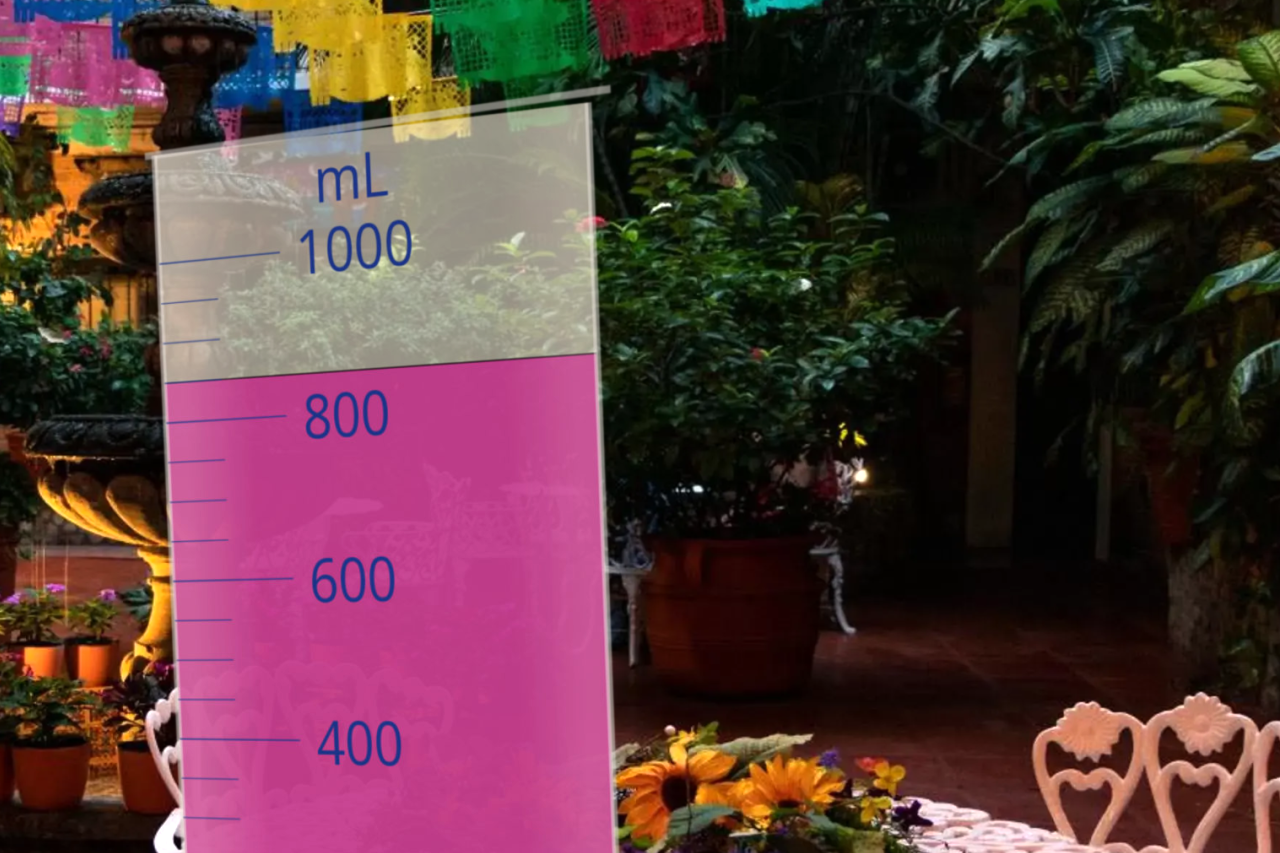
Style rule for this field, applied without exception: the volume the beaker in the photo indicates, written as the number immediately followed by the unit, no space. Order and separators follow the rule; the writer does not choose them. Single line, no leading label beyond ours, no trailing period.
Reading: 850mL
